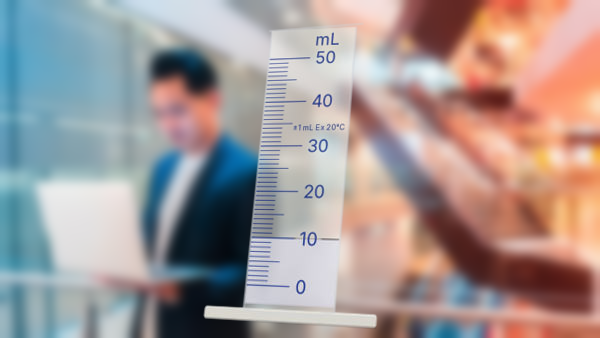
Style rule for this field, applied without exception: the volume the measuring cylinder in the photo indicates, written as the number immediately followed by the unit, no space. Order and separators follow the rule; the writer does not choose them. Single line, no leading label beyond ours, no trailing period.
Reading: 10mL
